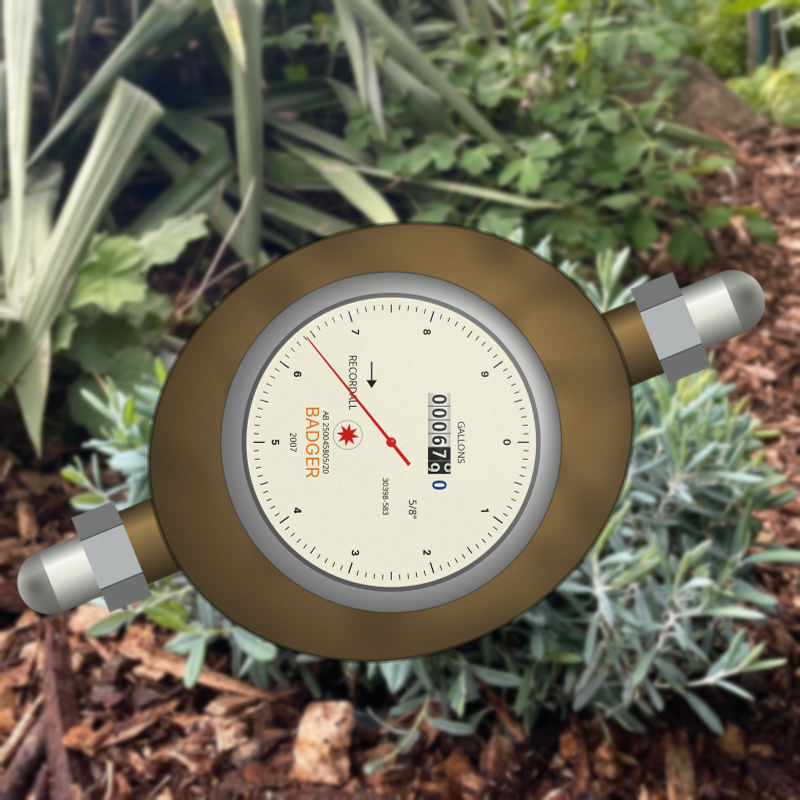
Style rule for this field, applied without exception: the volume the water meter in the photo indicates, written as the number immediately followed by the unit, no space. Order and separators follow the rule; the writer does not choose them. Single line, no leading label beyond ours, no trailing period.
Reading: 6786.4gal
